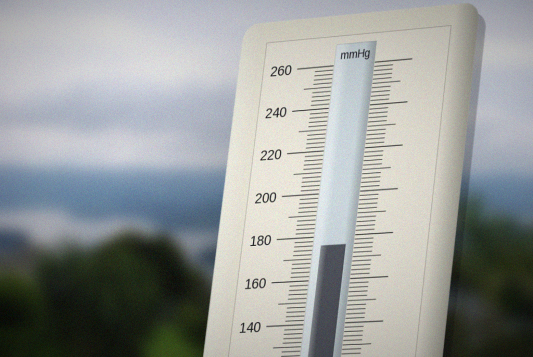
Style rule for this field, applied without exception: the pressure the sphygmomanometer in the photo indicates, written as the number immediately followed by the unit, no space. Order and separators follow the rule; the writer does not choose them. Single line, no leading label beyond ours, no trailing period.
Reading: 176mmHg
